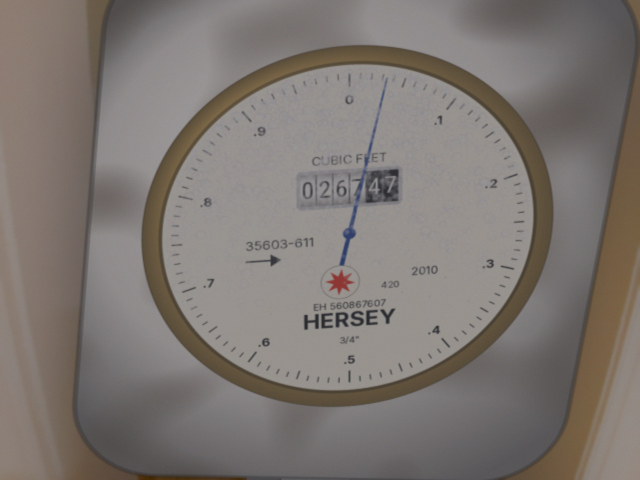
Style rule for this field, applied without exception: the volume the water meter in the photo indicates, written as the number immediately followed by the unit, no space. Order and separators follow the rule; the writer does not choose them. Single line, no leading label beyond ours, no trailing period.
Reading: 26747.03ft³
